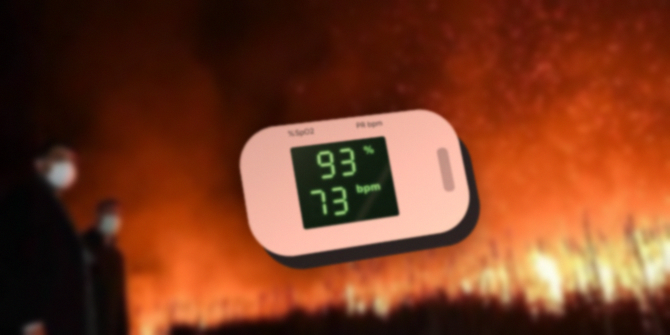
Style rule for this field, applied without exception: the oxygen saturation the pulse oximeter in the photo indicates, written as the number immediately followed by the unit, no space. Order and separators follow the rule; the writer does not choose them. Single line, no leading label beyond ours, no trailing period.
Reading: 93%
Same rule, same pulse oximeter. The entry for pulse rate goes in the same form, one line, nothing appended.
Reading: 73bpm
